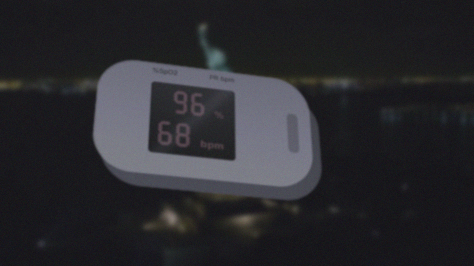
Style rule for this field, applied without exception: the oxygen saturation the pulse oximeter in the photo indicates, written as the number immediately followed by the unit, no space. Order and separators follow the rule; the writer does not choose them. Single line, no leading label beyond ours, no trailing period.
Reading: 96%
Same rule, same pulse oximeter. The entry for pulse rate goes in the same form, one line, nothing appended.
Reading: 68bpm
